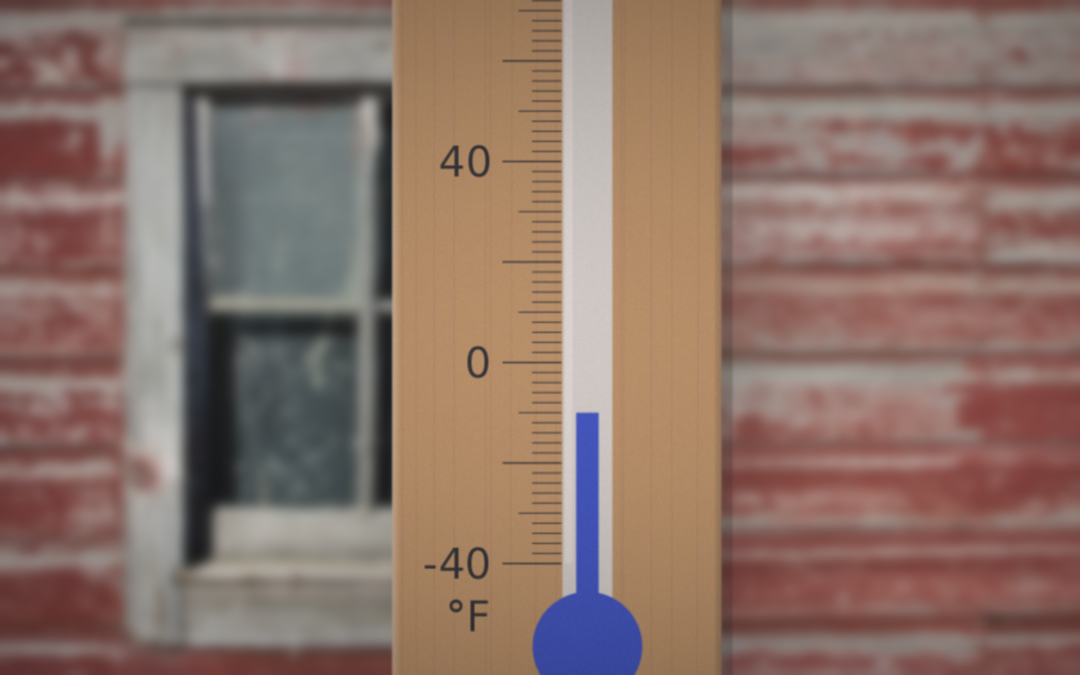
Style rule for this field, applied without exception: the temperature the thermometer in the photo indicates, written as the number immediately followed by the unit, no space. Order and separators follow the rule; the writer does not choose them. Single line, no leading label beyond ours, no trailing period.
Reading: -10°F
